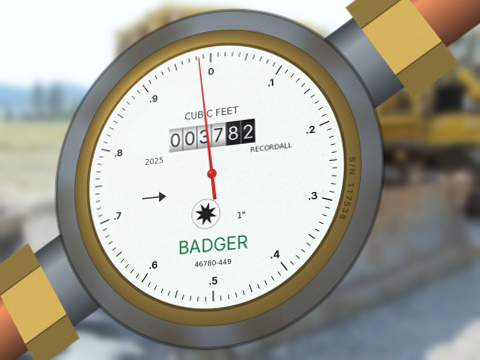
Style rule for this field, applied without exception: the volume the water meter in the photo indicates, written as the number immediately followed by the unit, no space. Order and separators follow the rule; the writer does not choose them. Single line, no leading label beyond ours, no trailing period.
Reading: 3781.98ft³
